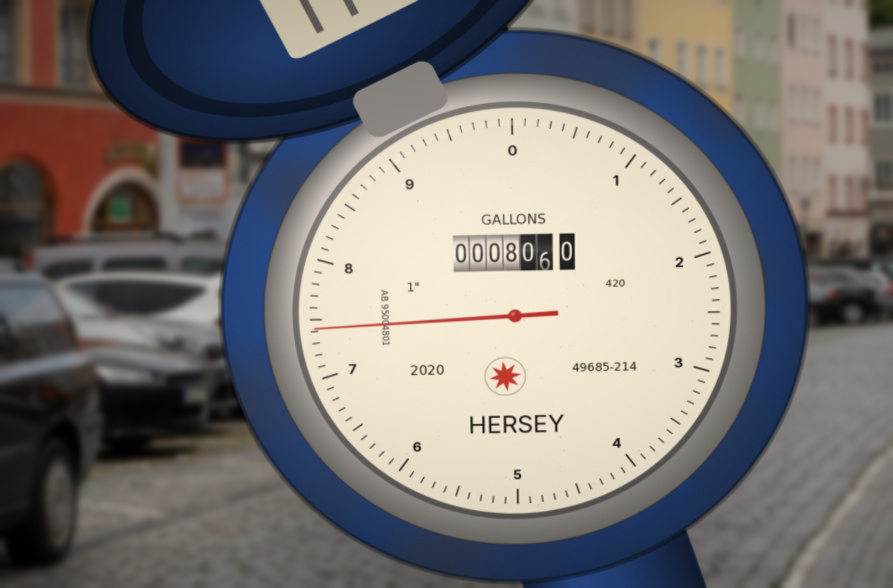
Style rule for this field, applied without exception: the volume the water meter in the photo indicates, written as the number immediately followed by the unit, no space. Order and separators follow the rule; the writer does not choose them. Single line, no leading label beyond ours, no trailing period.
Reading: 8057.4gal
